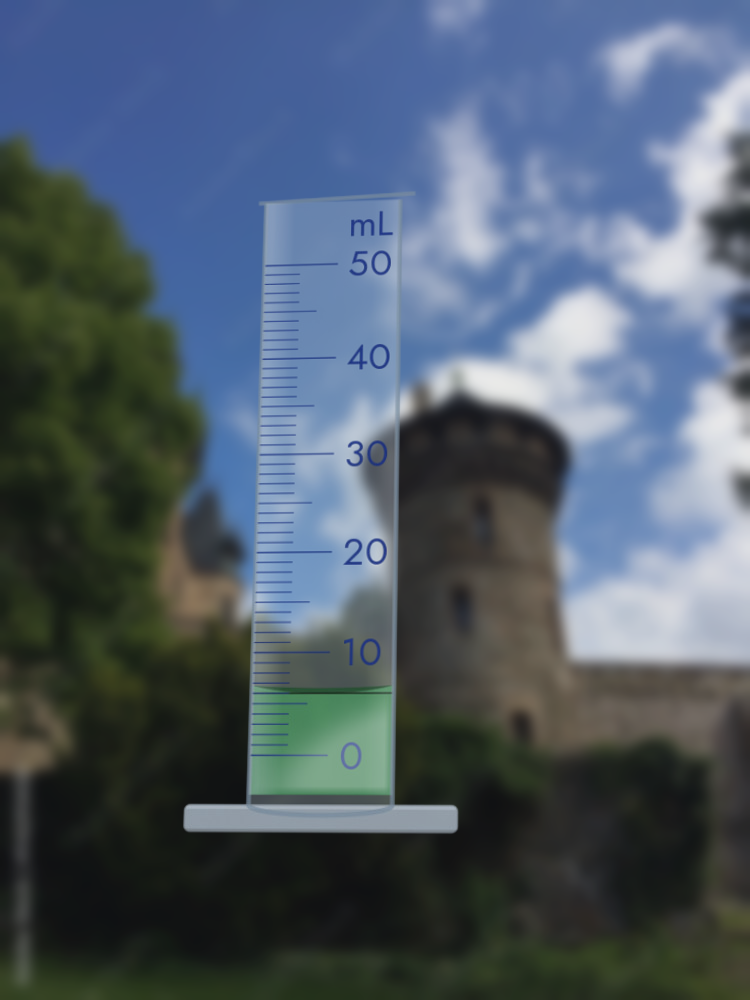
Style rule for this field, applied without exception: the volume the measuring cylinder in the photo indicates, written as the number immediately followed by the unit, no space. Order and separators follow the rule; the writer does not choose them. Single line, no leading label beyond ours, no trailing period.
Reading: 6mL
